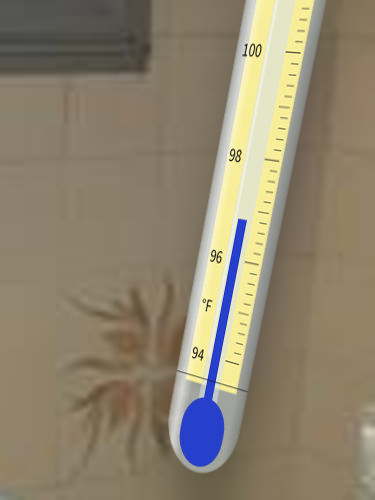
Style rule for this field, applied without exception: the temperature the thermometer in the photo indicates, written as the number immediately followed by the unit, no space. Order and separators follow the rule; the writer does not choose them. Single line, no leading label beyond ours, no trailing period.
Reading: 96.8°F
